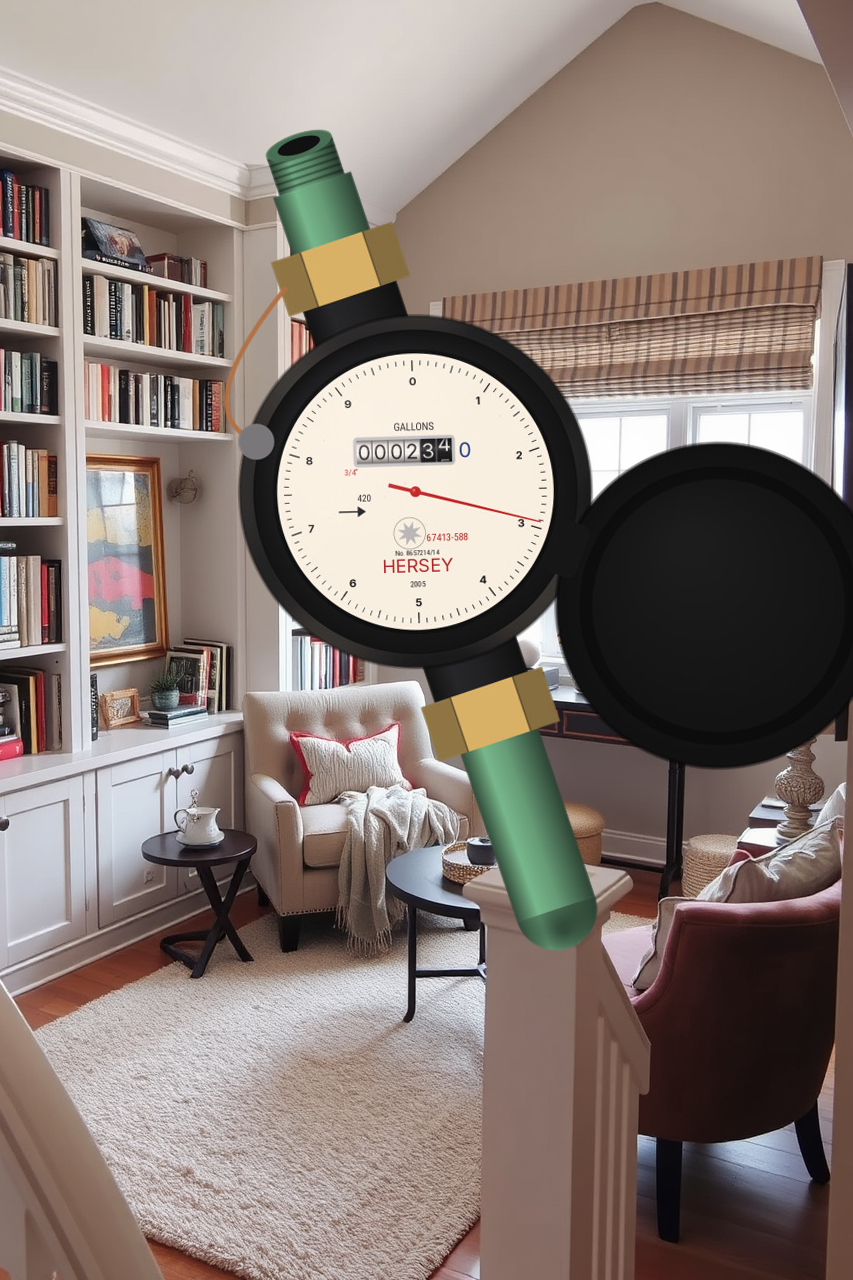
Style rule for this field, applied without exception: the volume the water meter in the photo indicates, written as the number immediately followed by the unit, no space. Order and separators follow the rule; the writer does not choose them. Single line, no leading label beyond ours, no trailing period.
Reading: 2342.9gal
